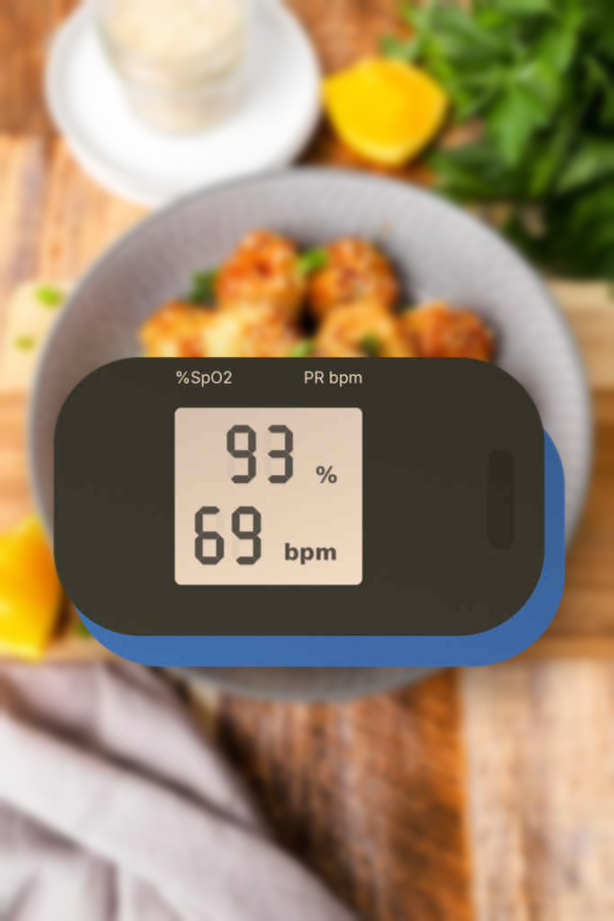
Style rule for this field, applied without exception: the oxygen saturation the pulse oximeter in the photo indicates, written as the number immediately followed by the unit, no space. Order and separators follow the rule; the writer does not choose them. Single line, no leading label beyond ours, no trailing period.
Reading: 93%
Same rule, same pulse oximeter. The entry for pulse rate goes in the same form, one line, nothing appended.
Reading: 69bpm
